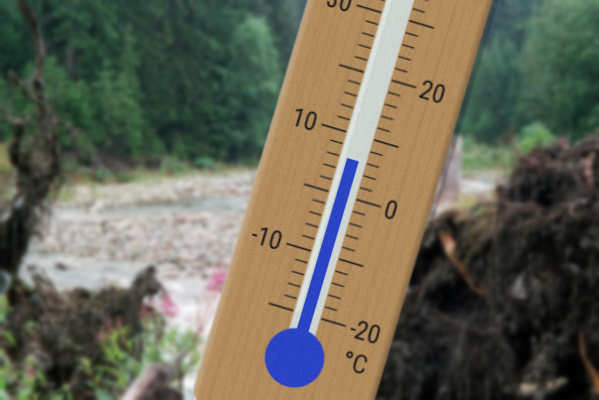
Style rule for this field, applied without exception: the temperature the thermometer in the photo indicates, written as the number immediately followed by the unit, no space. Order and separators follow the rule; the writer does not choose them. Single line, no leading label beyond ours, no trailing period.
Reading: 6°C
